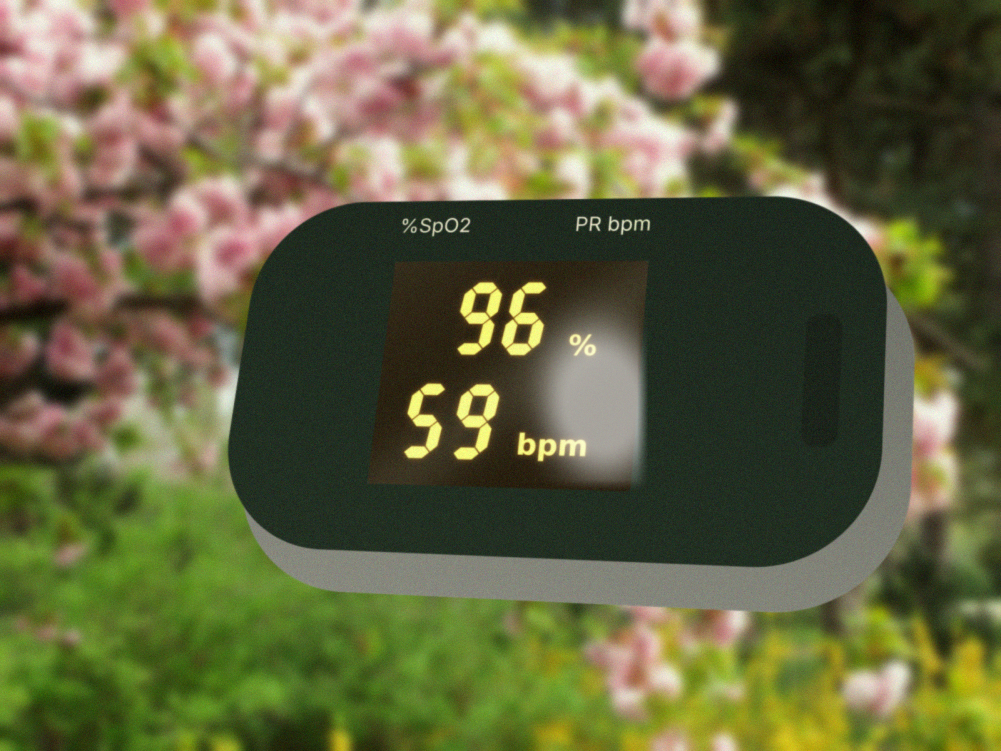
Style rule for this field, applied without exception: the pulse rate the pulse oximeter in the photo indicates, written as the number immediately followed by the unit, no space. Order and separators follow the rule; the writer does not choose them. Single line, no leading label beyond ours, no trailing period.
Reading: 59bpm
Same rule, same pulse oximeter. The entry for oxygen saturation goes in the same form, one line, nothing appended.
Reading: 96%
